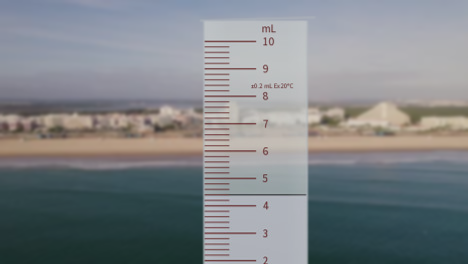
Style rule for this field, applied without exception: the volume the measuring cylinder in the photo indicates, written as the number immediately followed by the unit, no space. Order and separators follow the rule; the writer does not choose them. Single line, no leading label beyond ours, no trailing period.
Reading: 4.4mL
